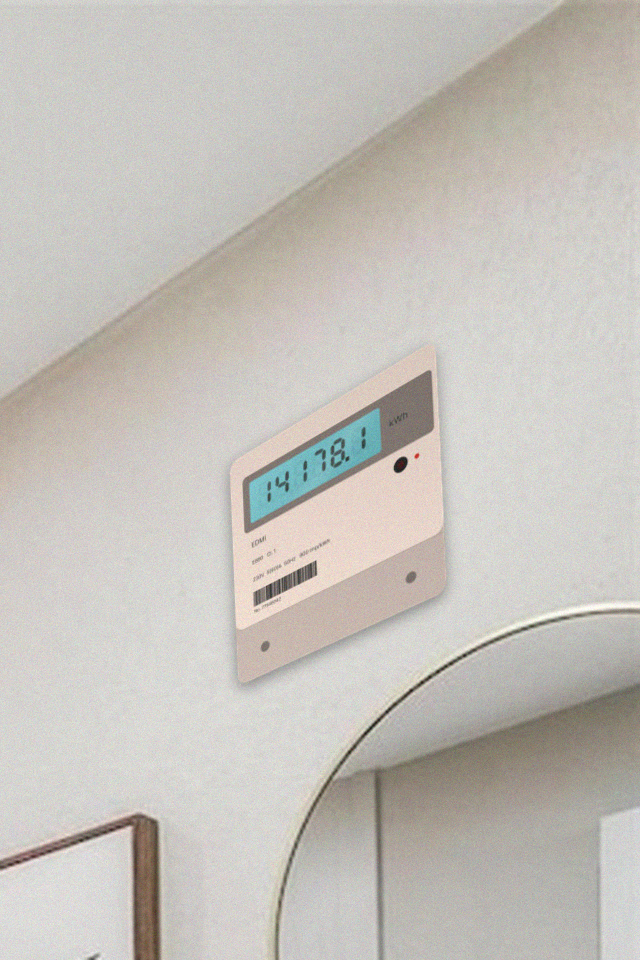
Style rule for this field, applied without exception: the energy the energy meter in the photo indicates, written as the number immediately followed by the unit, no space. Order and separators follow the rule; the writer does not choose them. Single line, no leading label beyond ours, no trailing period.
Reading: 14178.1kWh
